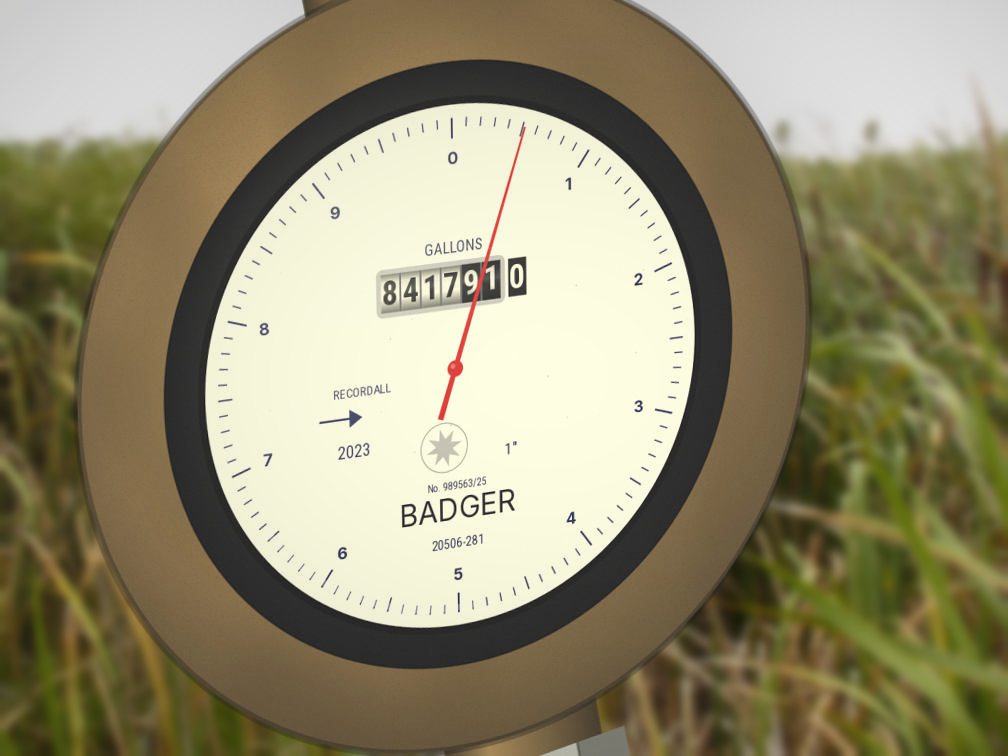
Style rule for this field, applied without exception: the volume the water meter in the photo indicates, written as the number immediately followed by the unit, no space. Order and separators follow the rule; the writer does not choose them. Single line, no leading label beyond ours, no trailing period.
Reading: 8417910.5gal
